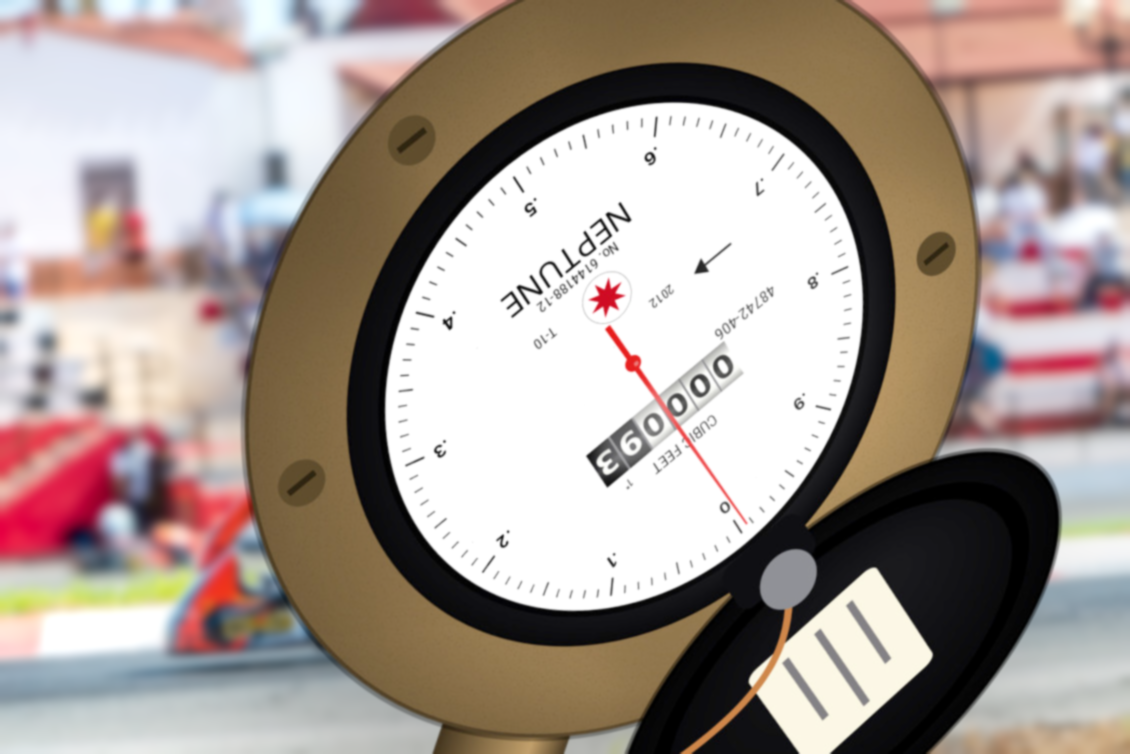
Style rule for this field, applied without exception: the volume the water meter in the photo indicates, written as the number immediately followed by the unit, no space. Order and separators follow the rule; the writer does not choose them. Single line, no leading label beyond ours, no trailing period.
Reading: 92.99ft³
